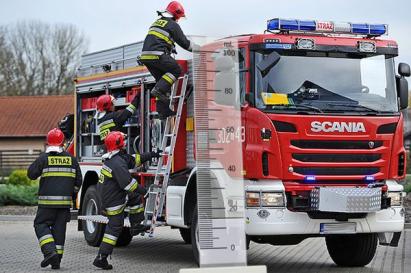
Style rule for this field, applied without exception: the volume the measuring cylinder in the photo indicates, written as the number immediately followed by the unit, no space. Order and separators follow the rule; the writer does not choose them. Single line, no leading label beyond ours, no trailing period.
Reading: 15mL
